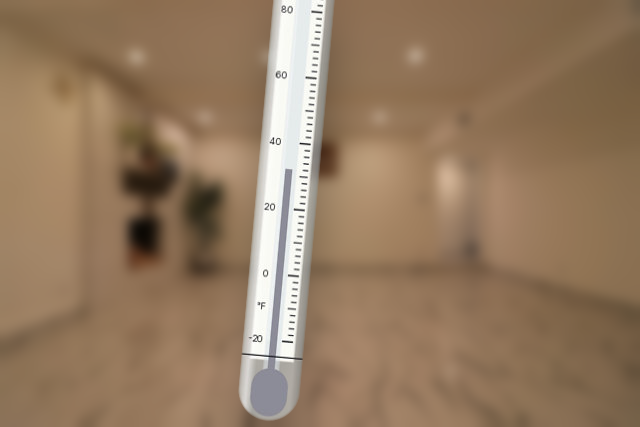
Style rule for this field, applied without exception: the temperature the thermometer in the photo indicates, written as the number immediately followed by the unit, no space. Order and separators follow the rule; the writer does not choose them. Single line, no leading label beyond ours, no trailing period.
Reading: 32°F
